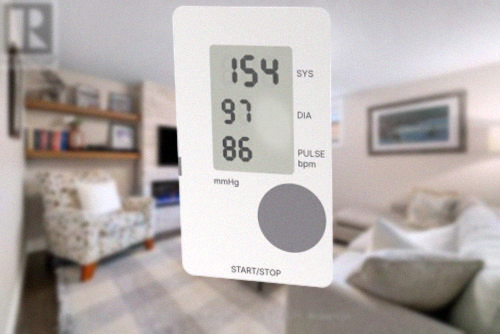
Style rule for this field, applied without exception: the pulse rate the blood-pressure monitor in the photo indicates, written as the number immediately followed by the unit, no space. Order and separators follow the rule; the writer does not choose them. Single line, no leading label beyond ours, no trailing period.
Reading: 86bpm
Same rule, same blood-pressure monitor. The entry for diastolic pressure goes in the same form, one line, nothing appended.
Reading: 97mmHg
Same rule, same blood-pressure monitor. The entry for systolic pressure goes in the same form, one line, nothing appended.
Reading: 154mmHg
